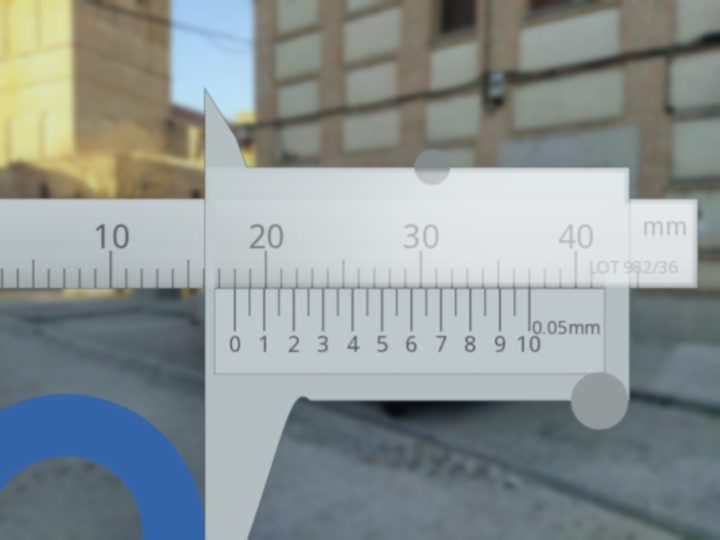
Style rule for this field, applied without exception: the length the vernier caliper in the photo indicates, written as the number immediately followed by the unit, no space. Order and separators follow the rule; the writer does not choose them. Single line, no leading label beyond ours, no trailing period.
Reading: 18.0mm
